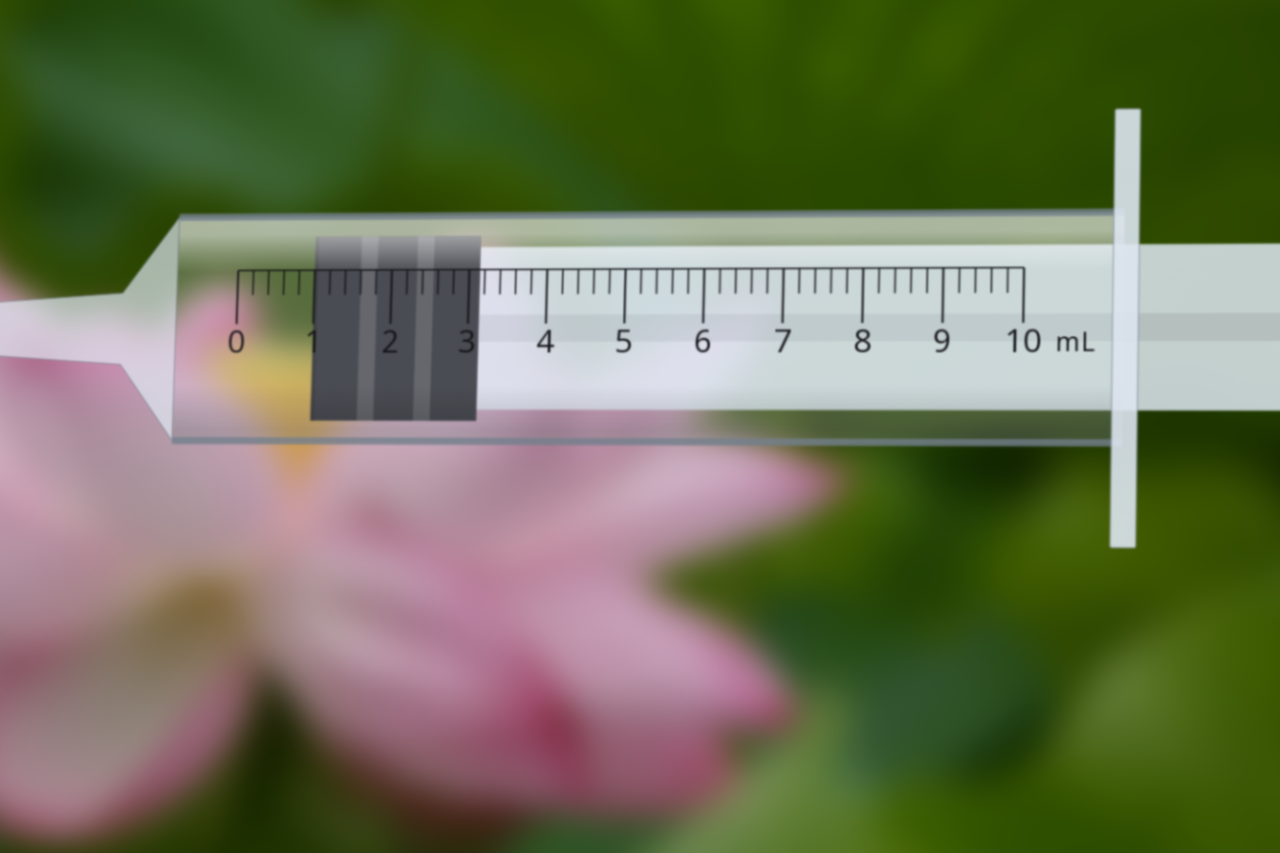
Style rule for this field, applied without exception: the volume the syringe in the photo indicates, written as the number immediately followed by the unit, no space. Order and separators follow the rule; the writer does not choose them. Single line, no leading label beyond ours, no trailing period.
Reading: 1mL
